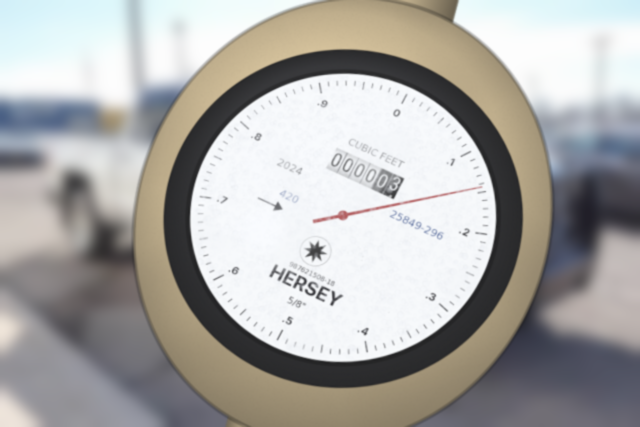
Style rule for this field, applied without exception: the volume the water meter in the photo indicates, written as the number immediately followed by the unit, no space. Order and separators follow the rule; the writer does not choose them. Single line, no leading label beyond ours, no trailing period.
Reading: 3.14ft³
